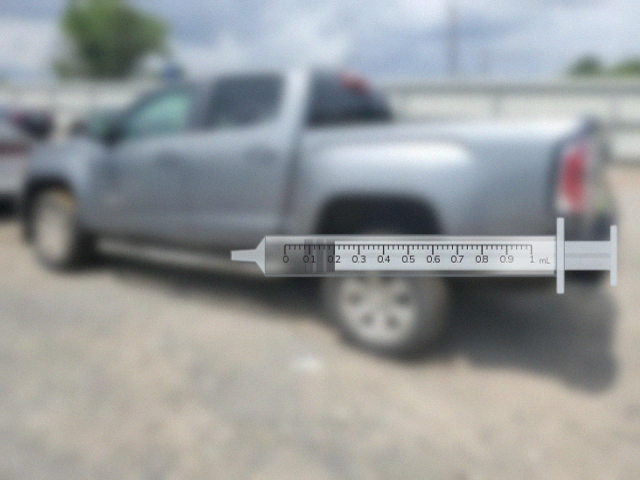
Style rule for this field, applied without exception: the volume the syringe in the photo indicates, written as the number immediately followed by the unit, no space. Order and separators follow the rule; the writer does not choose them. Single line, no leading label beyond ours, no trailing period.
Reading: 0.08mL
